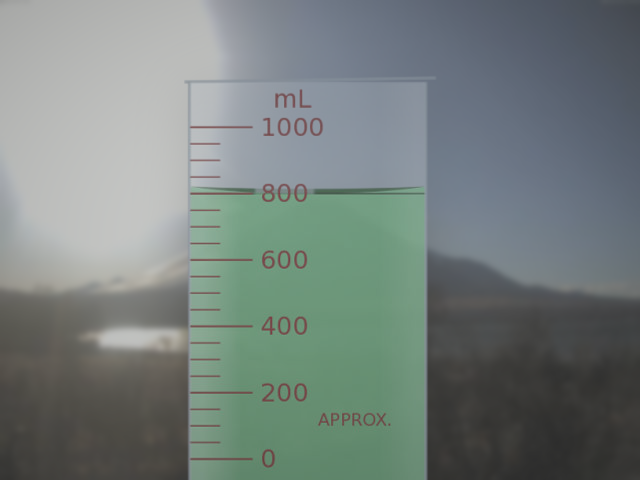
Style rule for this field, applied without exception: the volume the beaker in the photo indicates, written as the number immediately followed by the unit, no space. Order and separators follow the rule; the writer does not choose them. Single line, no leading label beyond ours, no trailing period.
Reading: 800mL
